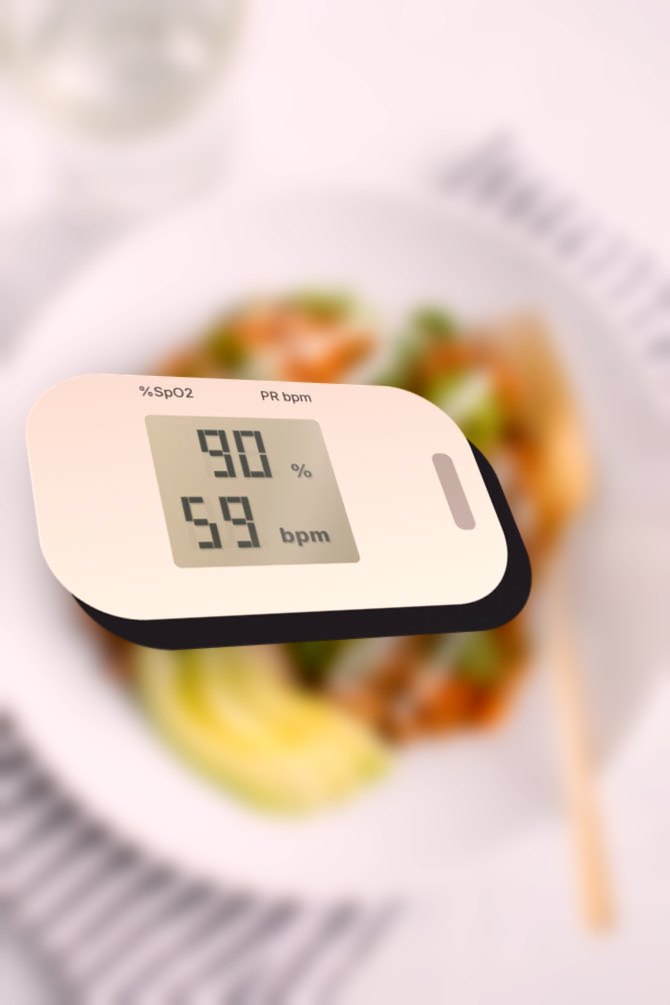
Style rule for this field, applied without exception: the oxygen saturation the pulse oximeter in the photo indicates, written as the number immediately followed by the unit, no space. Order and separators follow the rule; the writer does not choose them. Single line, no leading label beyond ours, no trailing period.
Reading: 90%
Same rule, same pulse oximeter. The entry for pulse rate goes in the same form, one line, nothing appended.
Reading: 59bpm
